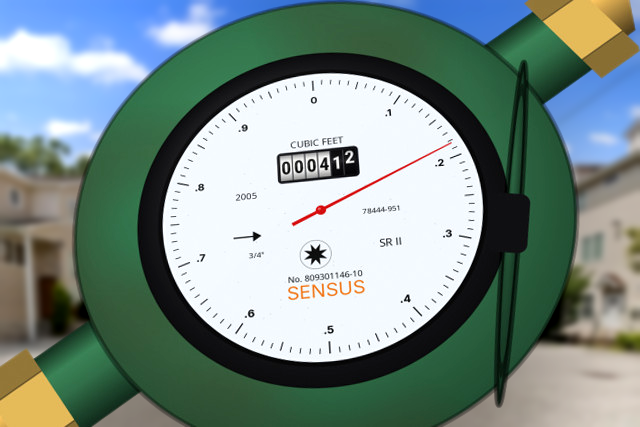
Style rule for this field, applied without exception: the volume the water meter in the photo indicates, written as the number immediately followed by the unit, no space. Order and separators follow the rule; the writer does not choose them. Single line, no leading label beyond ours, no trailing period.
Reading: 412.18ft³
